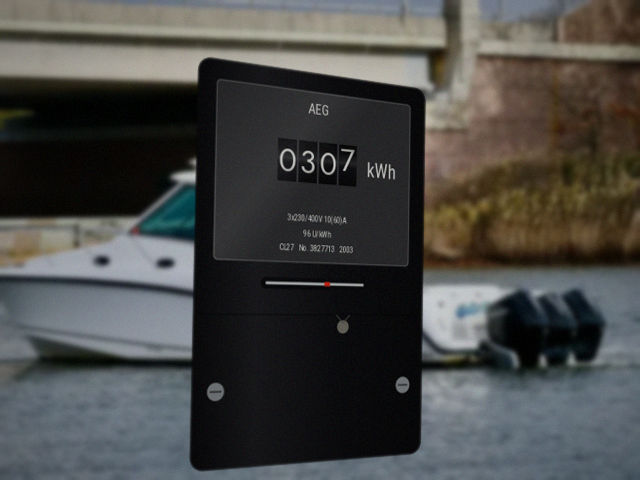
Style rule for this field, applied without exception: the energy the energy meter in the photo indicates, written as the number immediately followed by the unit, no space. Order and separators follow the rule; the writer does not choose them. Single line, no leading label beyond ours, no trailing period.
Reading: 307kWh
